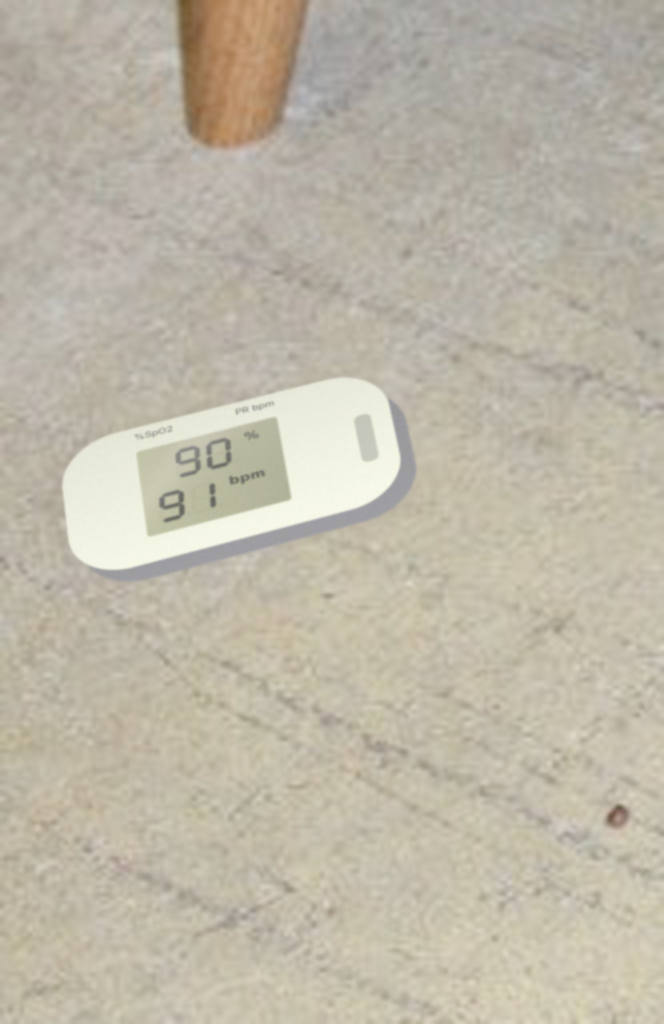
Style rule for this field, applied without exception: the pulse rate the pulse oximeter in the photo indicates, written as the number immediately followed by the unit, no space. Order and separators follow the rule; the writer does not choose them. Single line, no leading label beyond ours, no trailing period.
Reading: 91bpm
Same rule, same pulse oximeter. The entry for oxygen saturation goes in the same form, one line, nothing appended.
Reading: 90%
